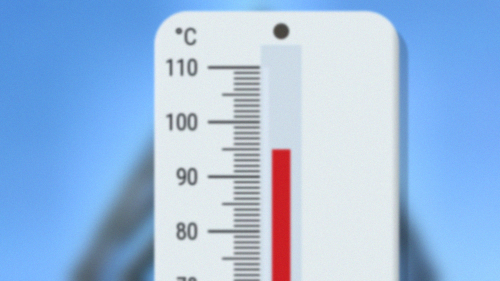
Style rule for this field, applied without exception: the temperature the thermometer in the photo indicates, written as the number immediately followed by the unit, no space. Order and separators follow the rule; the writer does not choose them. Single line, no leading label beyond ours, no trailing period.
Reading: 95°C
